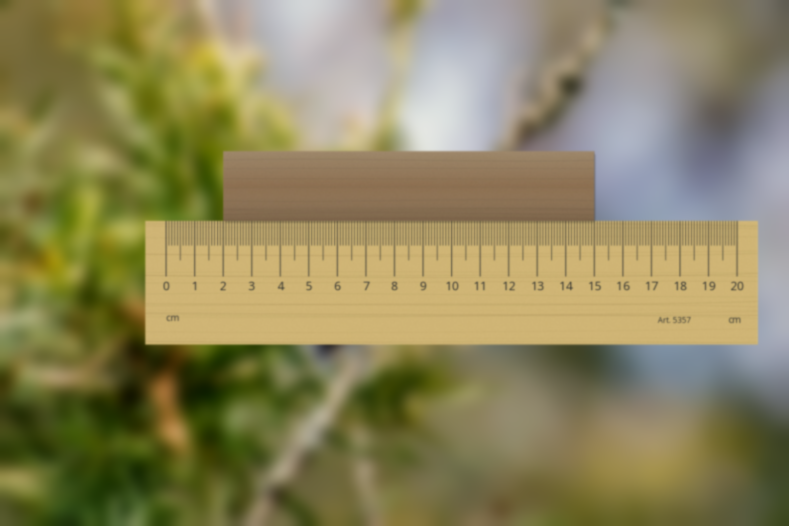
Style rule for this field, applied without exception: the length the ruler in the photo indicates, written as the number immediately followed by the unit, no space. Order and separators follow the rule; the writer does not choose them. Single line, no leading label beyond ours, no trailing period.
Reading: 13cm
